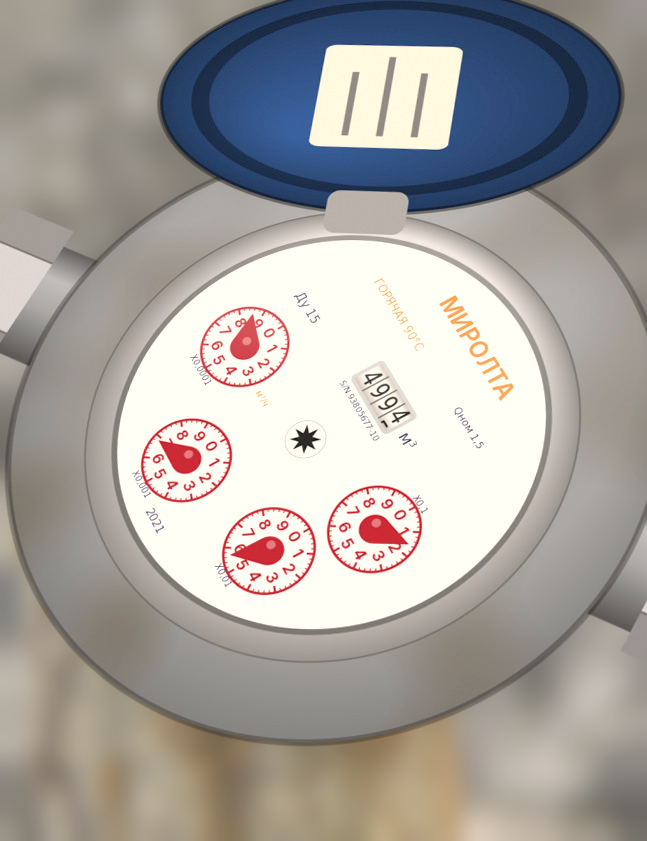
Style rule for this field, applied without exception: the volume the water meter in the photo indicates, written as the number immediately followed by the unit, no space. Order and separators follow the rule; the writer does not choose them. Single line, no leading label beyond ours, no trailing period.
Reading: 4994.1568m³
